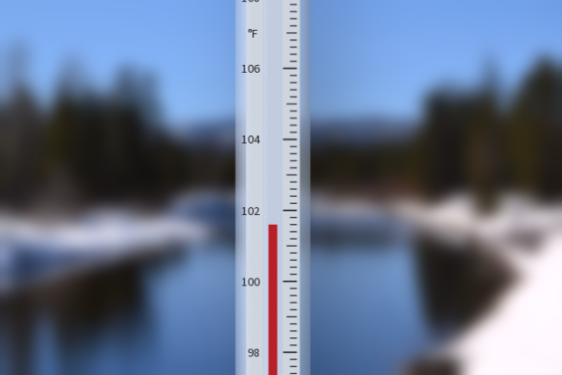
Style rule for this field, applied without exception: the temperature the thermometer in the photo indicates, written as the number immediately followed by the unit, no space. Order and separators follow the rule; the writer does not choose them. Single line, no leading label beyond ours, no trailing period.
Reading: 101.6°F
